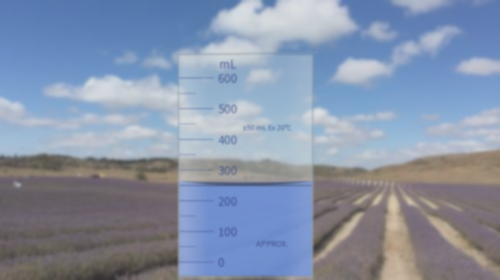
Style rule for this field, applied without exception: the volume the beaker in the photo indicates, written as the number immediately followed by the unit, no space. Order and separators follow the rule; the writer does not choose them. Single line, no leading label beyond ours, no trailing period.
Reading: 250mL
